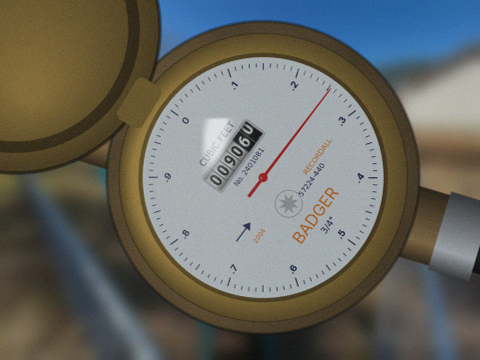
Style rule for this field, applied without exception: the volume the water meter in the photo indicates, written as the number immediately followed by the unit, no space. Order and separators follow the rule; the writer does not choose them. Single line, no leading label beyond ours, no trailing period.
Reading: 9060.25ft³
